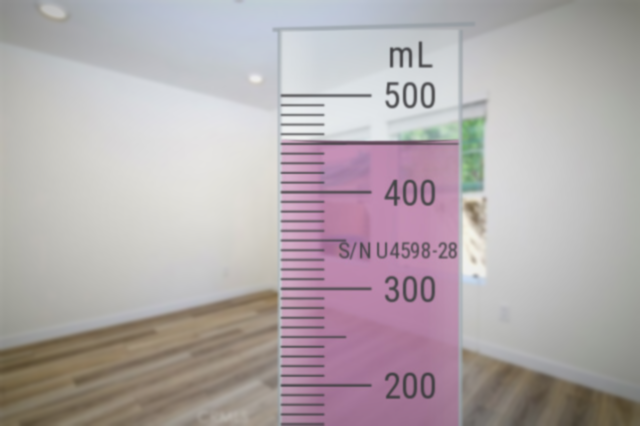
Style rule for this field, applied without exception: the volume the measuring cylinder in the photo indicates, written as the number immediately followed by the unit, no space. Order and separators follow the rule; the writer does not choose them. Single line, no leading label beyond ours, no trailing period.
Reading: 450mL
